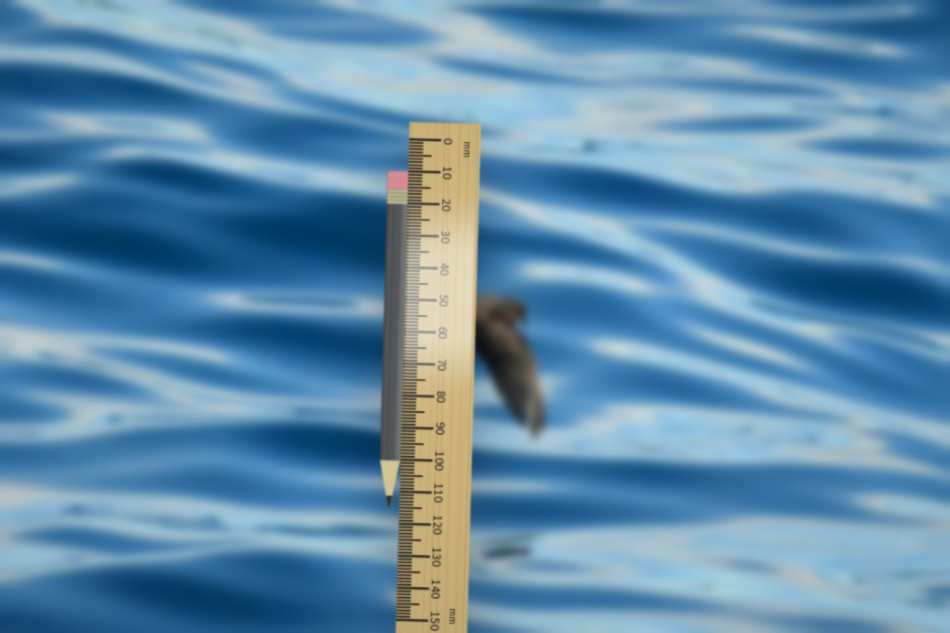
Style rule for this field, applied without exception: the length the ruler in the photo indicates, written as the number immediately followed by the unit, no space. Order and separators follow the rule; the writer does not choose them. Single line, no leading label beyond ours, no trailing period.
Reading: 105mm
